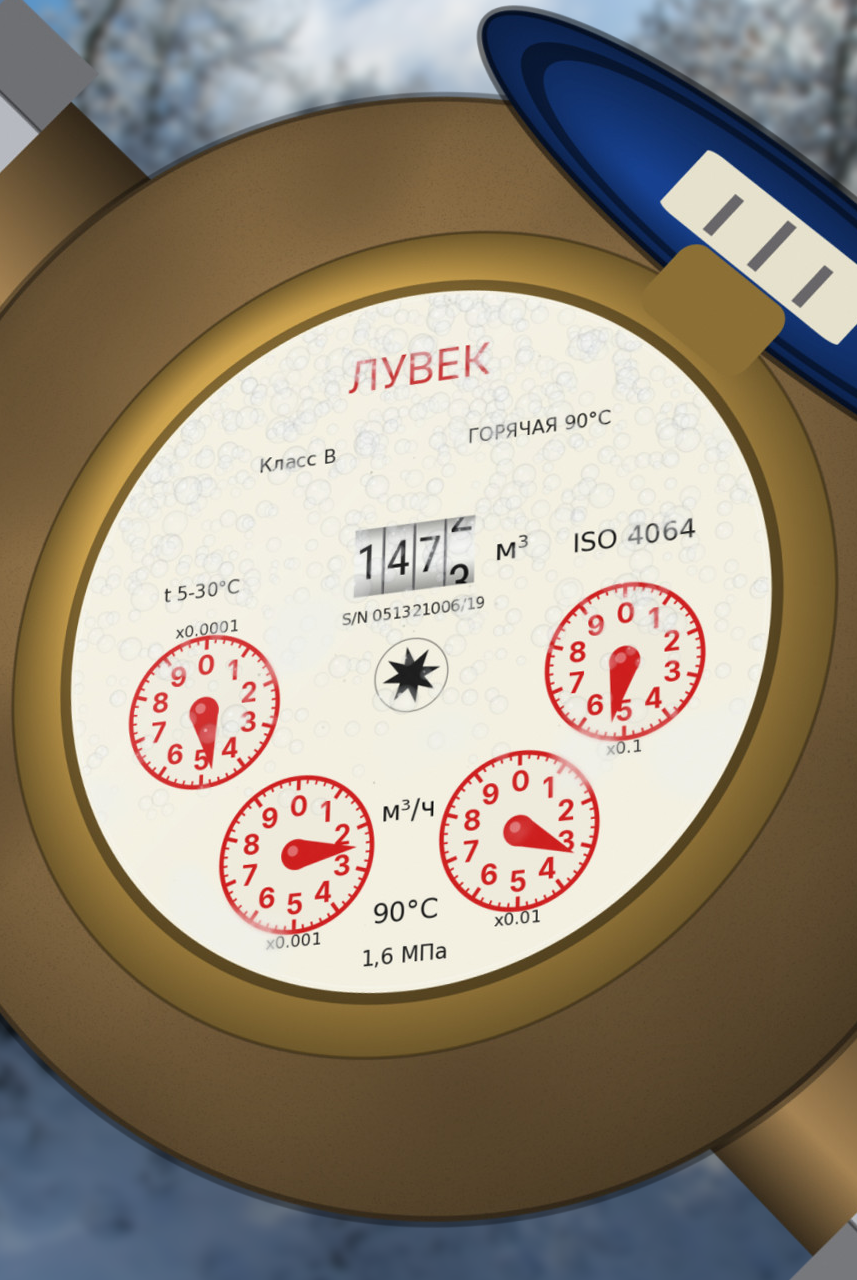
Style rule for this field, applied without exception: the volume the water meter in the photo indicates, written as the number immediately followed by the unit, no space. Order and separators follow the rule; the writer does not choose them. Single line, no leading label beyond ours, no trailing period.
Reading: 1472.5324m³
